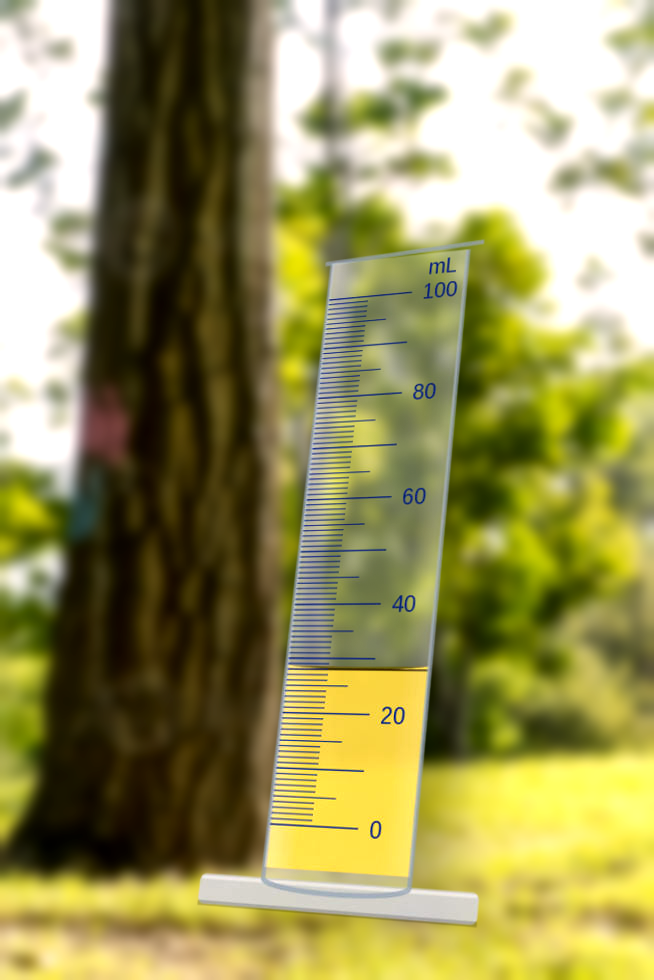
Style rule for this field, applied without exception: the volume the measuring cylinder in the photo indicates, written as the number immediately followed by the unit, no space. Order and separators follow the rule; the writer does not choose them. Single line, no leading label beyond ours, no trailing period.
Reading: 28mL
